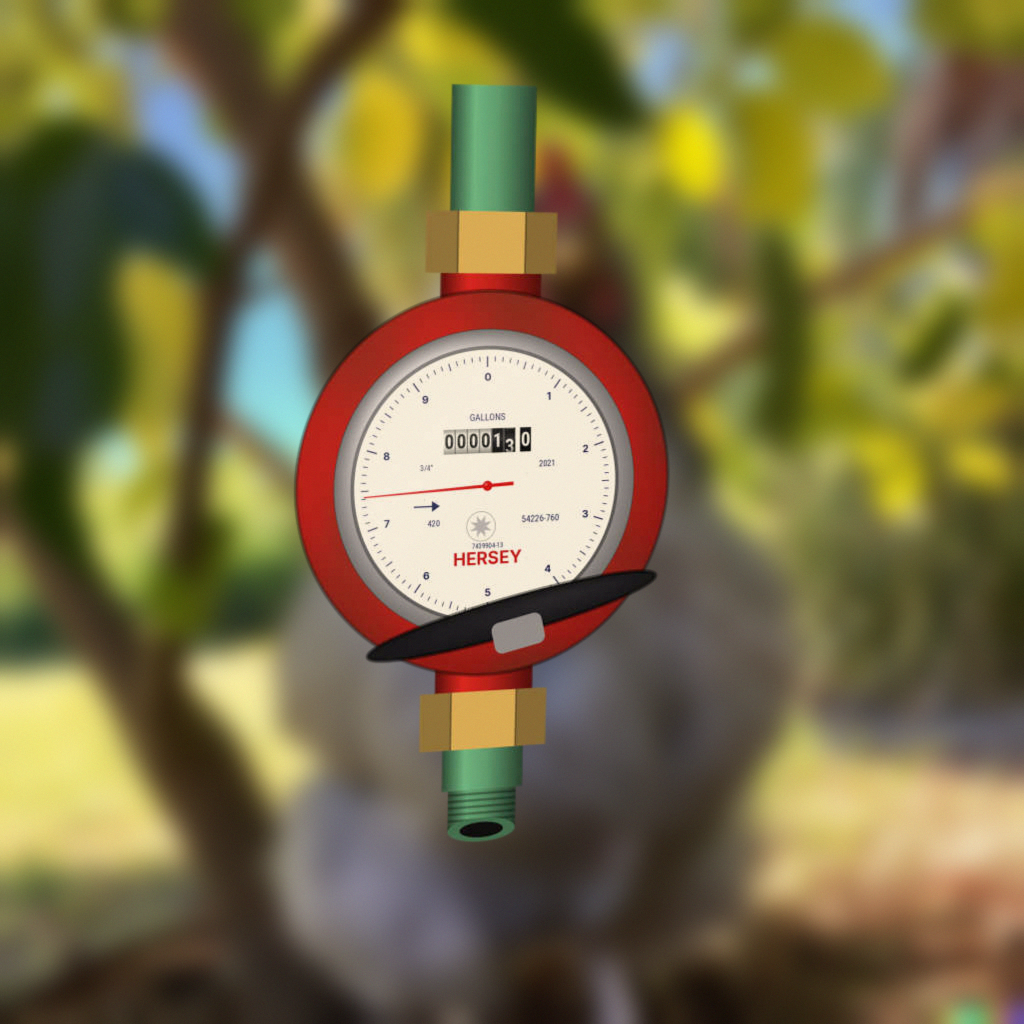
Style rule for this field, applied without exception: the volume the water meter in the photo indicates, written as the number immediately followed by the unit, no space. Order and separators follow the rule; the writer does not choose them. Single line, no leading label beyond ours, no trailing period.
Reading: 127.4gal
